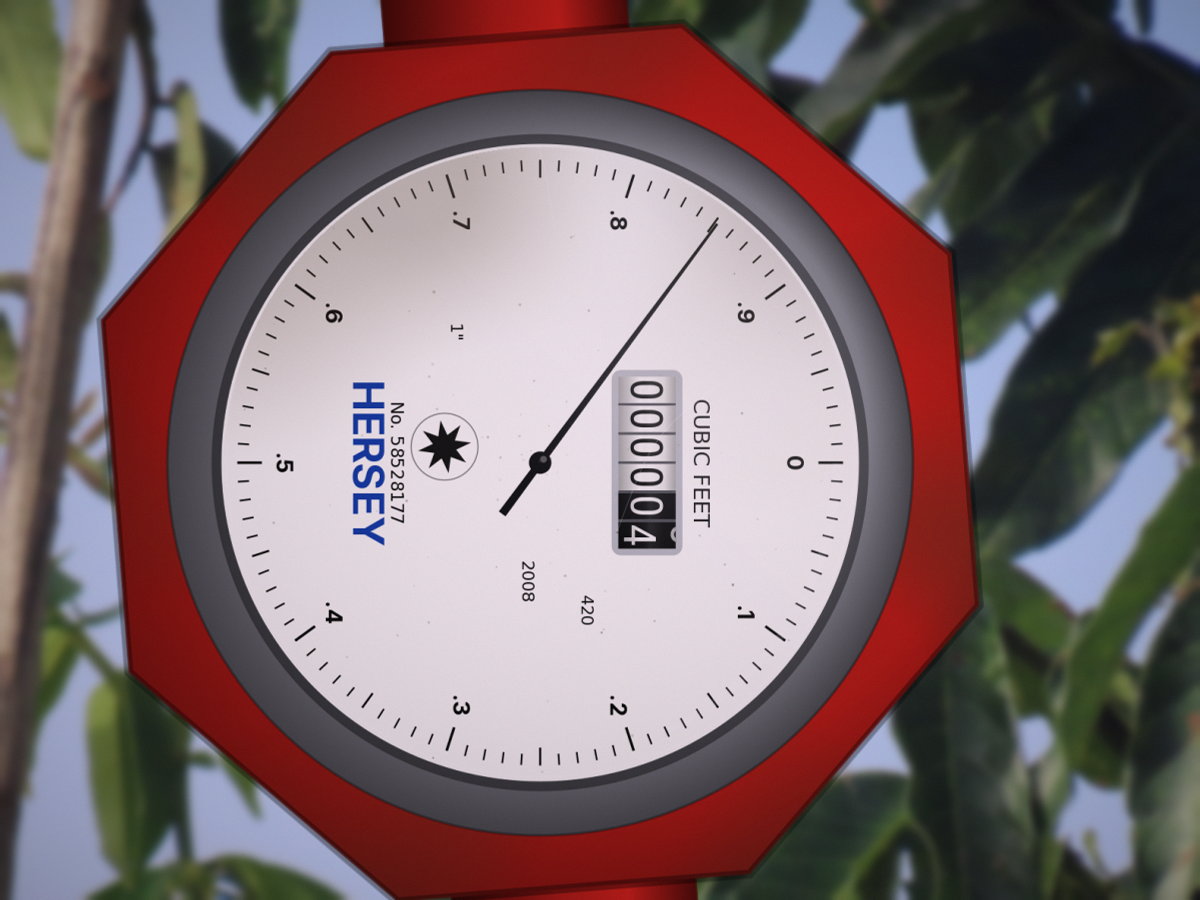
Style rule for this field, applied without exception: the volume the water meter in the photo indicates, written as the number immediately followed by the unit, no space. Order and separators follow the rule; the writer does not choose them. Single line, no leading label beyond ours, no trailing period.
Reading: 3.85ft³
